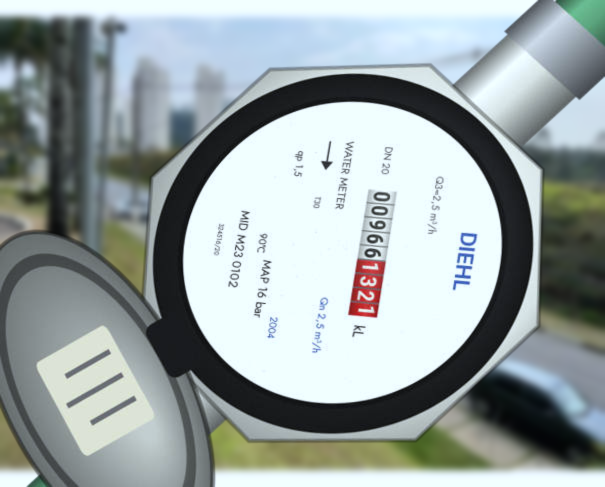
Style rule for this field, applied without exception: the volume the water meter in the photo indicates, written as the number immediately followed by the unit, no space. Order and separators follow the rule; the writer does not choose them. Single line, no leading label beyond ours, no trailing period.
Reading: 966.1321kL
